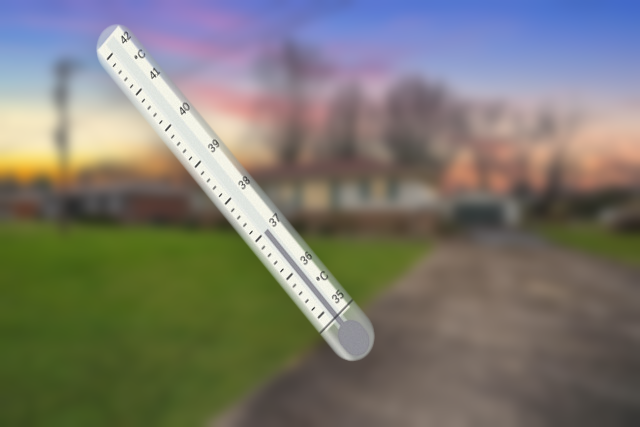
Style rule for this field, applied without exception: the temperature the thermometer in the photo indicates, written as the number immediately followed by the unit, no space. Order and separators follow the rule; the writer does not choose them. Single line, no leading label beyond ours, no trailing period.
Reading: 37°C
